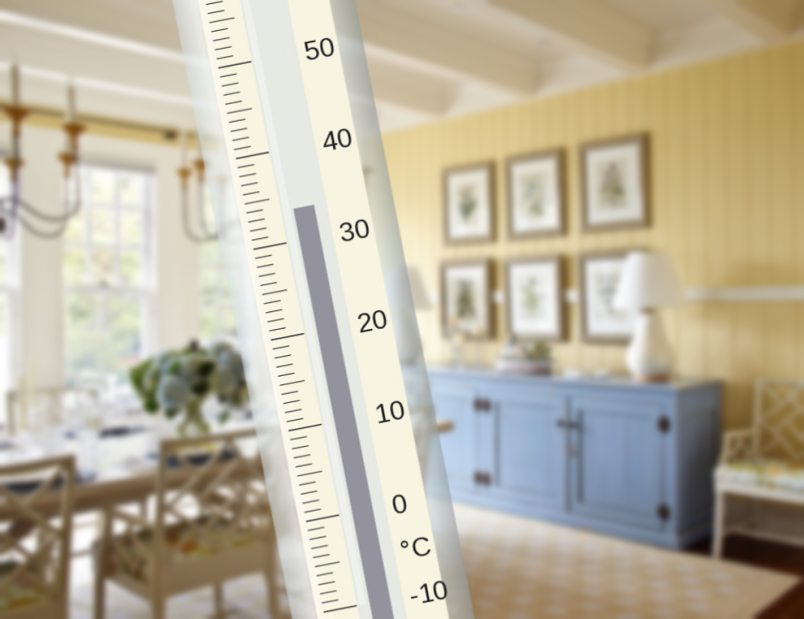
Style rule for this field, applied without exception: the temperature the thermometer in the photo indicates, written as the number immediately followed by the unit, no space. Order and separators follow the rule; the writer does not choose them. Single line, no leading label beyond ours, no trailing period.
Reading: 33.5°C
